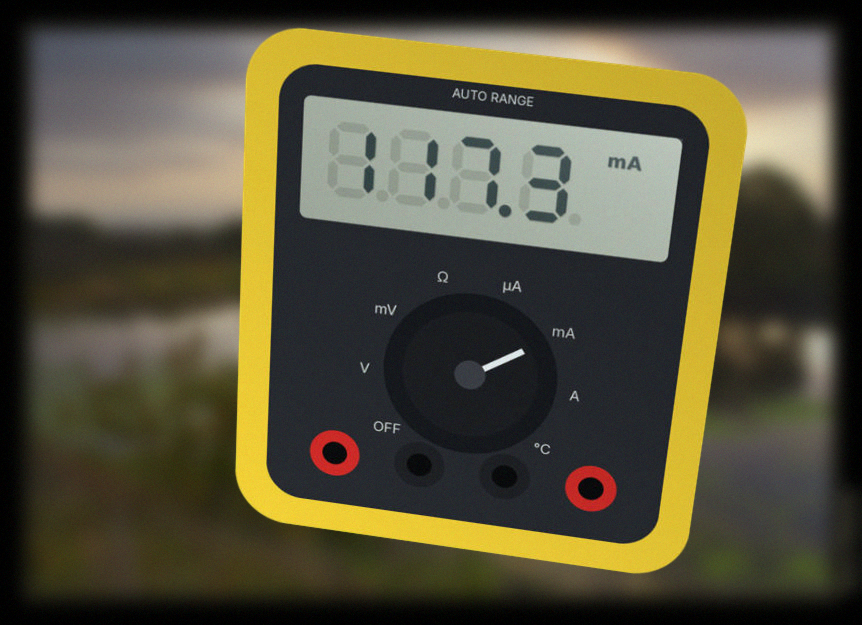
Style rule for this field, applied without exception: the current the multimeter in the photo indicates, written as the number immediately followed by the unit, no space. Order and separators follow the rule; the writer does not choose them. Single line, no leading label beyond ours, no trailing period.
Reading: 117.3mA
